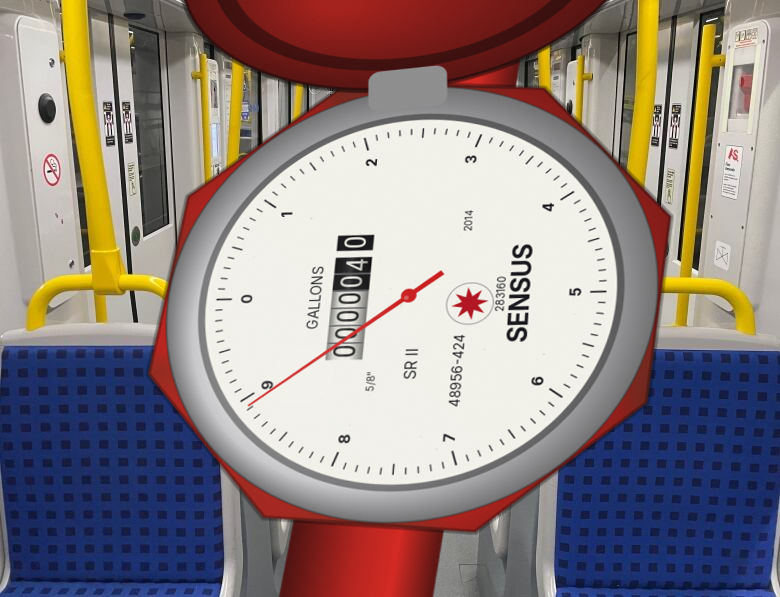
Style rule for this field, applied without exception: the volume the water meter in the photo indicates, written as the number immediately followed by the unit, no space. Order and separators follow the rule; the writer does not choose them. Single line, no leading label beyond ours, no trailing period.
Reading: 38.9gal
